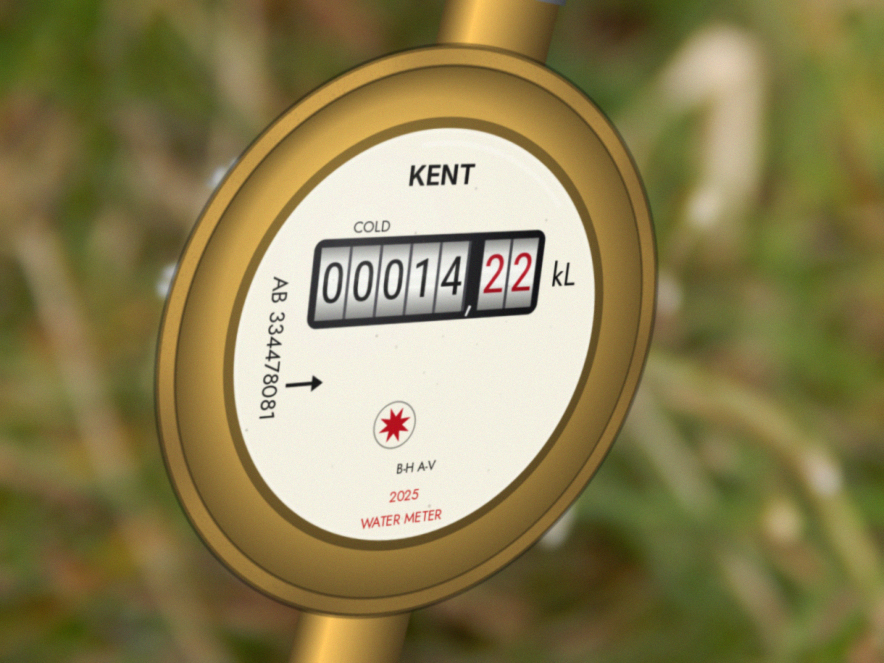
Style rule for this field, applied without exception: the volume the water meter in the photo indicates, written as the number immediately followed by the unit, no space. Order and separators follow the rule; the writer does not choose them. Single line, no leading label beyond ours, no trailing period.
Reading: 14.22kL
